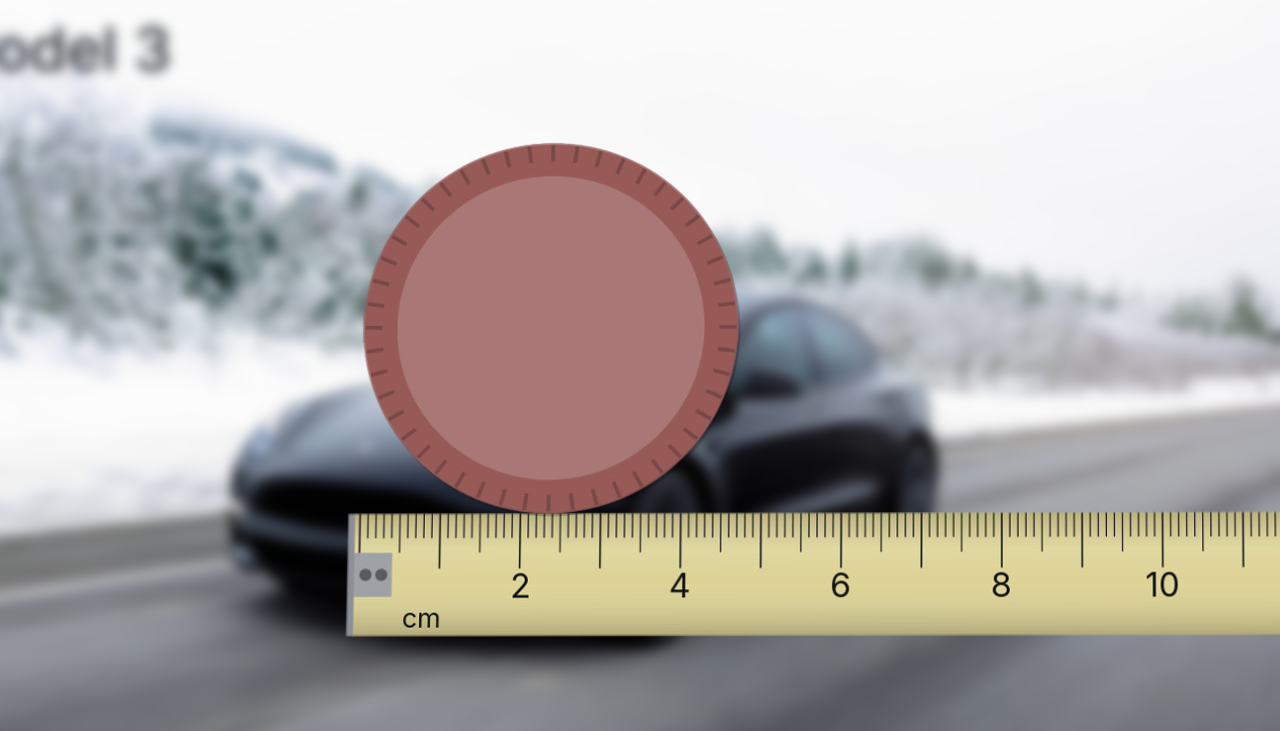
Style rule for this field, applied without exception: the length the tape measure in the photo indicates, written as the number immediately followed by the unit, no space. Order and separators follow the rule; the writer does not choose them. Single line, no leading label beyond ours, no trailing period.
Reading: 4.7cm
